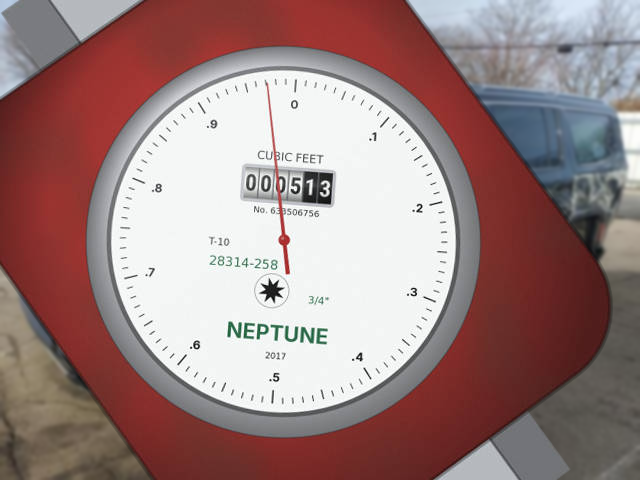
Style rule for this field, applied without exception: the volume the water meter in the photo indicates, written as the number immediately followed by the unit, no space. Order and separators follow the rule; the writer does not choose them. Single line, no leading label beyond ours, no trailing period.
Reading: 512.97ft³
